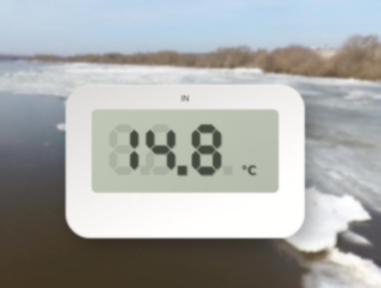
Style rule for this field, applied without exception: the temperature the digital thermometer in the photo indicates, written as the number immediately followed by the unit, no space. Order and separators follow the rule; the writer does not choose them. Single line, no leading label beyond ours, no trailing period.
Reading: 14.8°C
